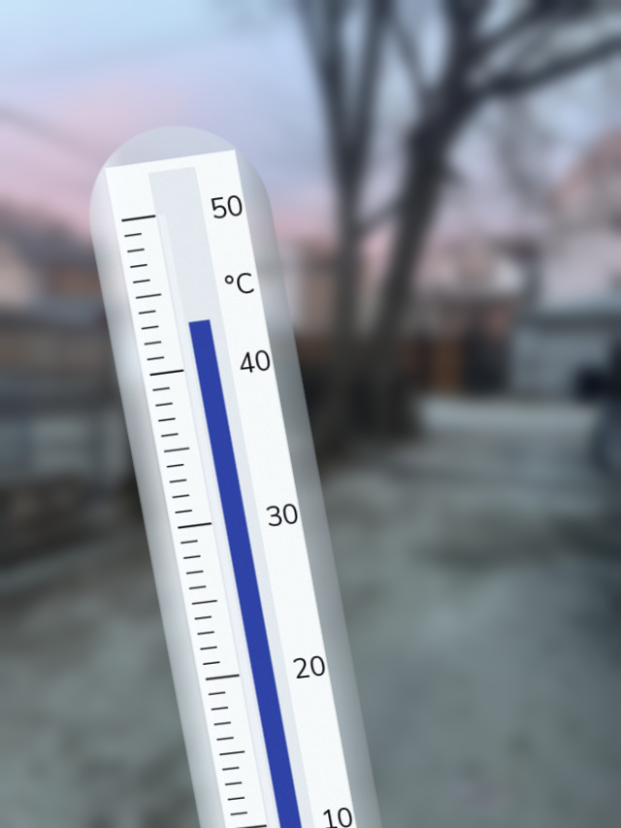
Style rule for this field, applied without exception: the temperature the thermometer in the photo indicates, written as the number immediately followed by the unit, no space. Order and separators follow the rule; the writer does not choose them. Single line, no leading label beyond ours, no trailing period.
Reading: 43°C
